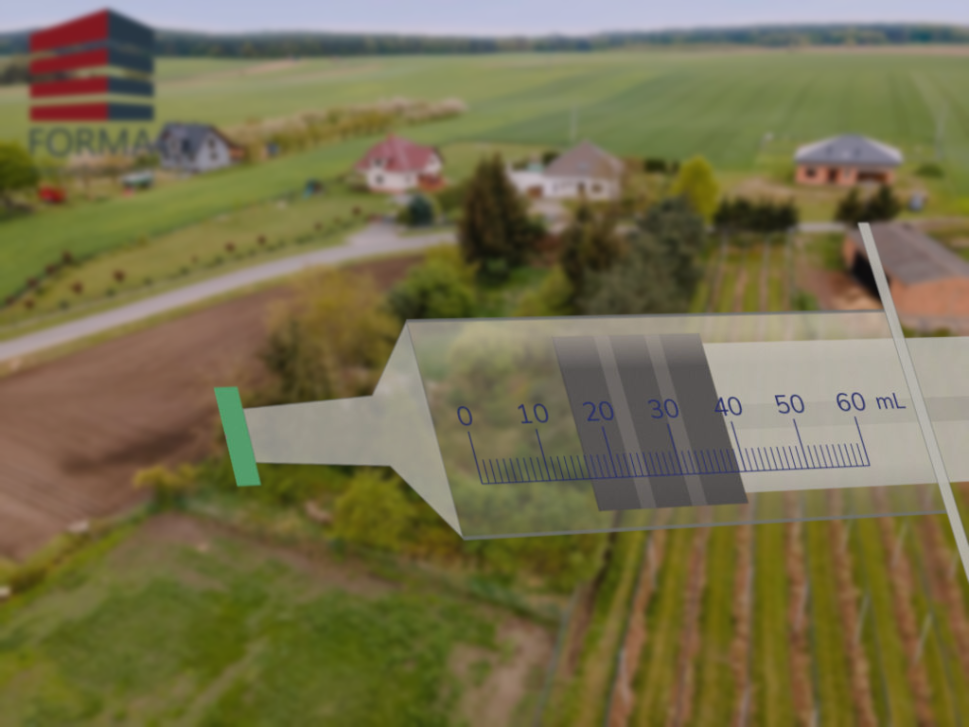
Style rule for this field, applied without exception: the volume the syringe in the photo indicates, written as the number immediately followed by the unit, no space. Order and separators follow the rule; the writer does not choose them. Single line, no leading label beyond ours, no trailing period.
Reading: 16mL
